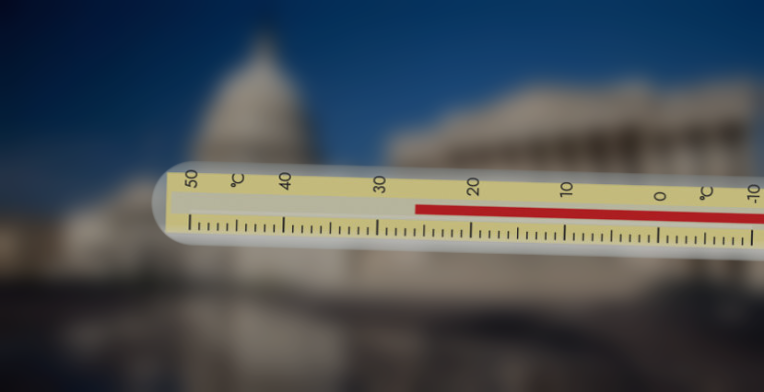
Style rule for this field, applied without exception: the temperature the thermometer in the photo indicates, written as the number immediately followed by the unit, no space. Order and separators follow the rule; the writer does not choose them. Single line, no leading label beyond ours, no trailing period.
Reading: 26°C
